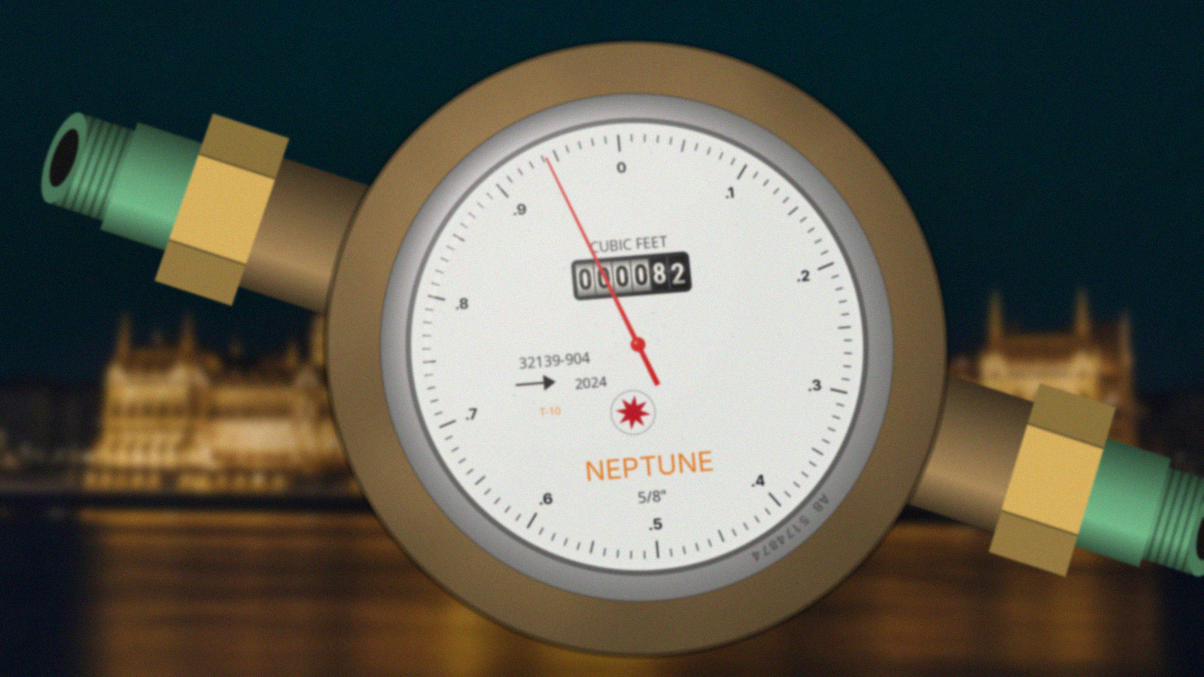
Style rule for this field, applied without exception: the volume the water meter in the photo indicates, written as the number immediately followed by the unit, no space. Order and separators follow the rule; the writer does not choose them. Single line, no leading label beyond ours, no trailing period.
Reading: 81.94ft³
